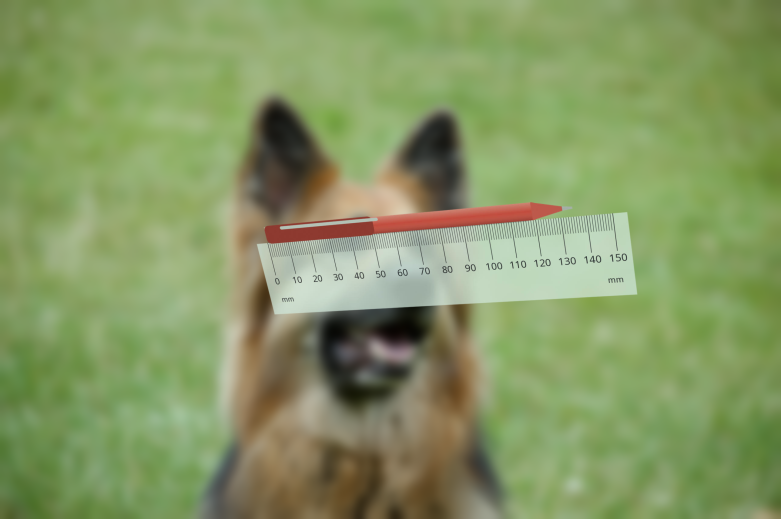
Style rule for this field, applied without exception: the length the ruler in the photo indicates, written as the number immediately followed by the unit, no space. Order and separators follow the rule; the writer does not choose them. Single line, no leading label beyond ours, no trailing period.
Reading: 135mm
